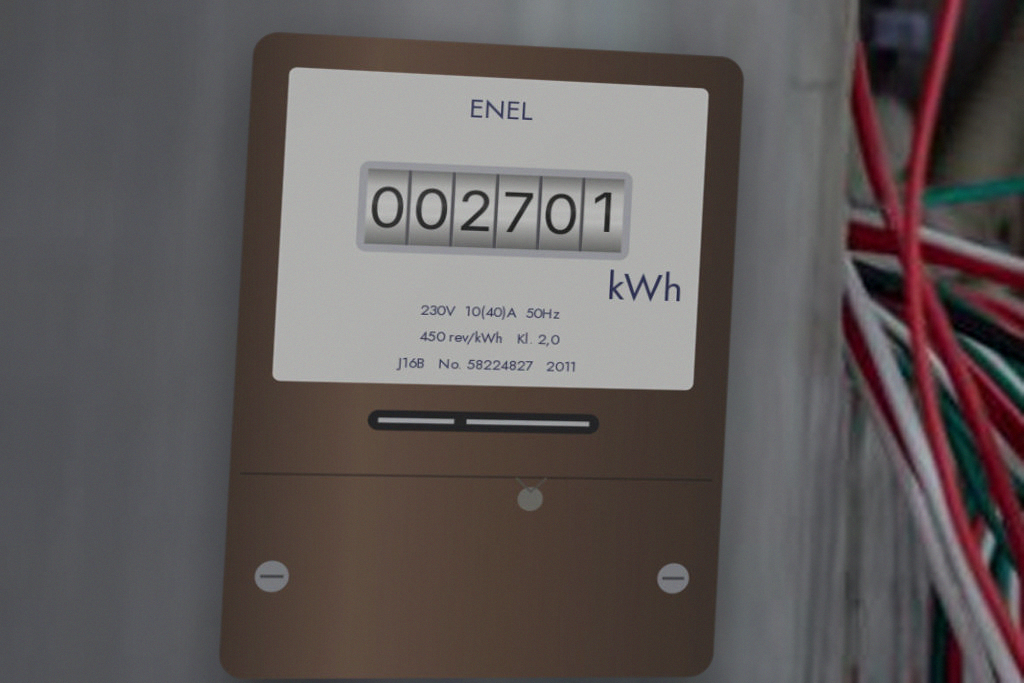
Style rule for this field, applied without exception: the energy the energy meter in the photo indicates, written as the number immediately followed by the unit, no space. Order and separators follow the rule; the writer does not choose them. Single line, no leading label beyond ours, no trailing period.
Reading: 2701kWh
